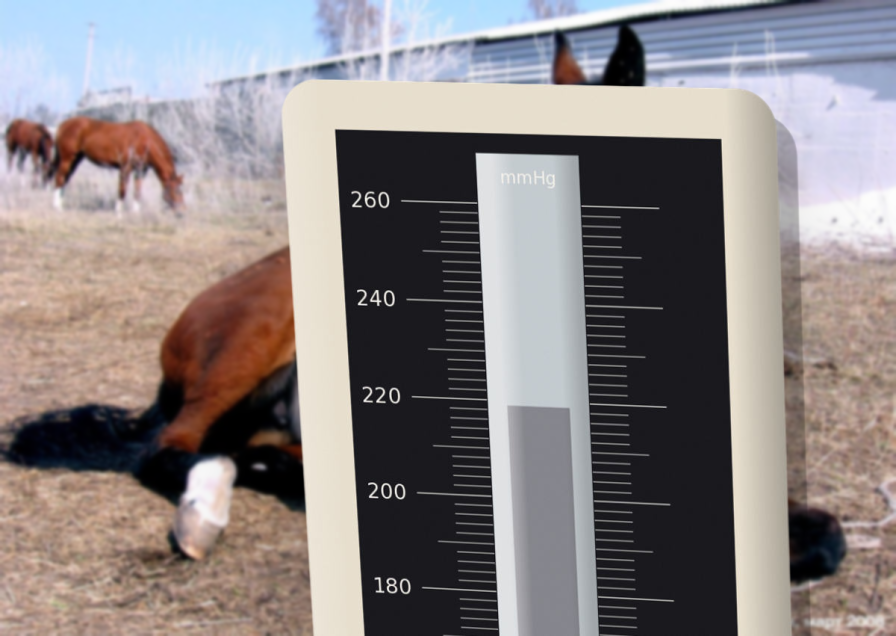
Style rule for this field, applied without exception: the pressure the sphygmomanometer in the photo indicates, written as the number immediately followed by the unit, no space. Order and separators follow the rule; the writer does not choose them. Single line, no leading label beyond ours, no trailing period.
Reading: 219mmHg
